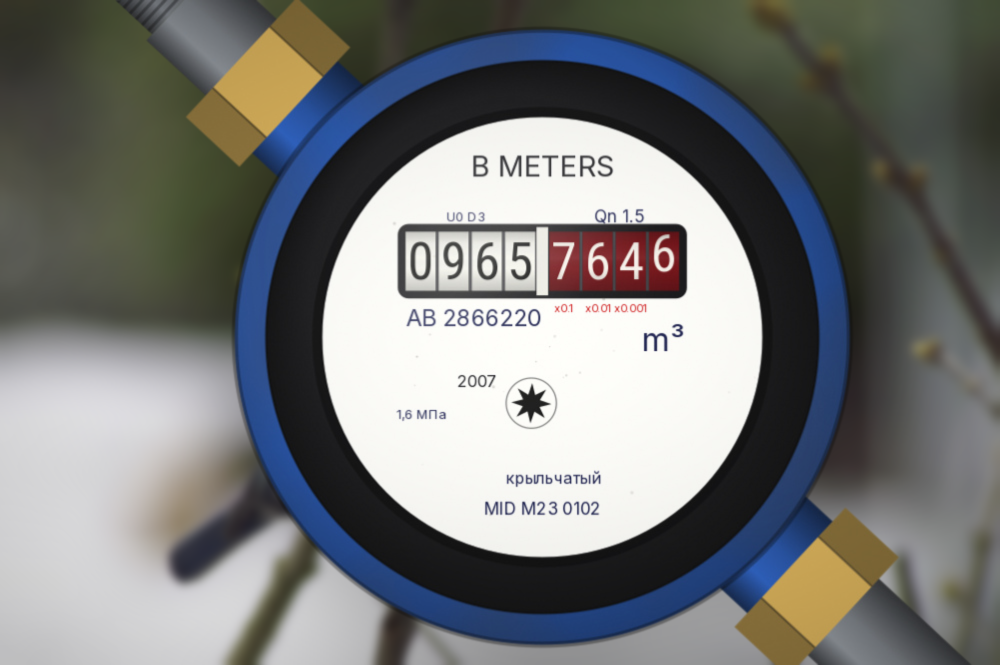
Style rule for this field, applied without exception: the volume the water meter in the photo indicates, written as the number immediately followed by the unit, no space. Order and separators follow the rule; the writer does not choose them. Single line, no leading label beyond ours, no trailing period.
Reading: 965.7646m³
